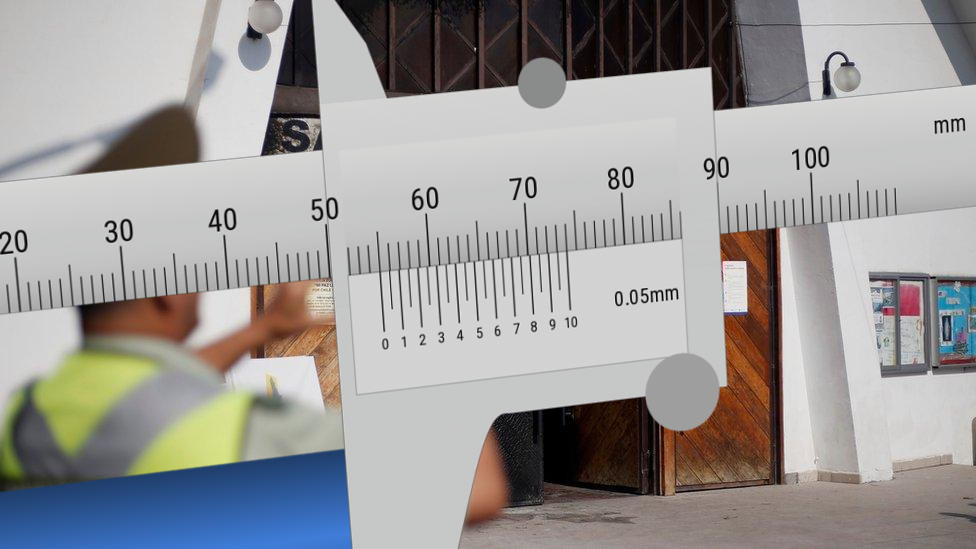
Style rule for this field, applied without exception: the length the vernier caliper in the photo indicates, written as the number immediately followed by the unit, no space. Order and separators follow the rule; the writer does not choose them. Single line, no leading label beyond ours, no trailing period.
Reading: 55.0mm
